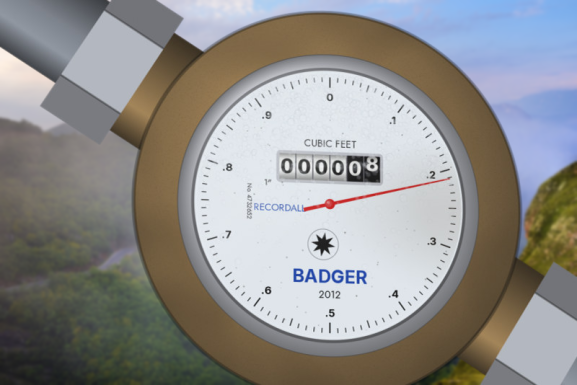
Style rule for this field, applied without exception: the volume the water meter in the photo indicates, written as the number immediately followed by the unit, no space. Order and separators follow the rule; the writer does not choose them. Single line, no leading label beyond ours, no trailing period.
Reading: 8.21ft³
